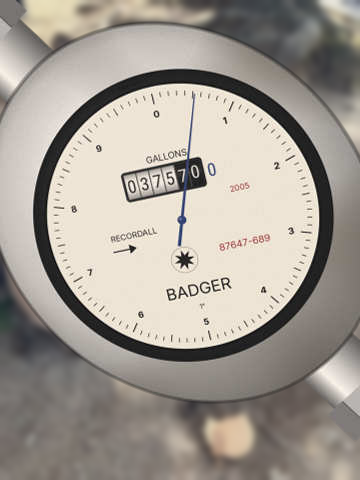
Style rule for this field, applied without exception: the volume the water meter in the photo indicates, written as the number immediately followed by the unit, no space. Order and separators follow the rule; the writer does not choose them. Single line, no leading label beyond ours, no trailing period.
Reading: 375700.5gal
